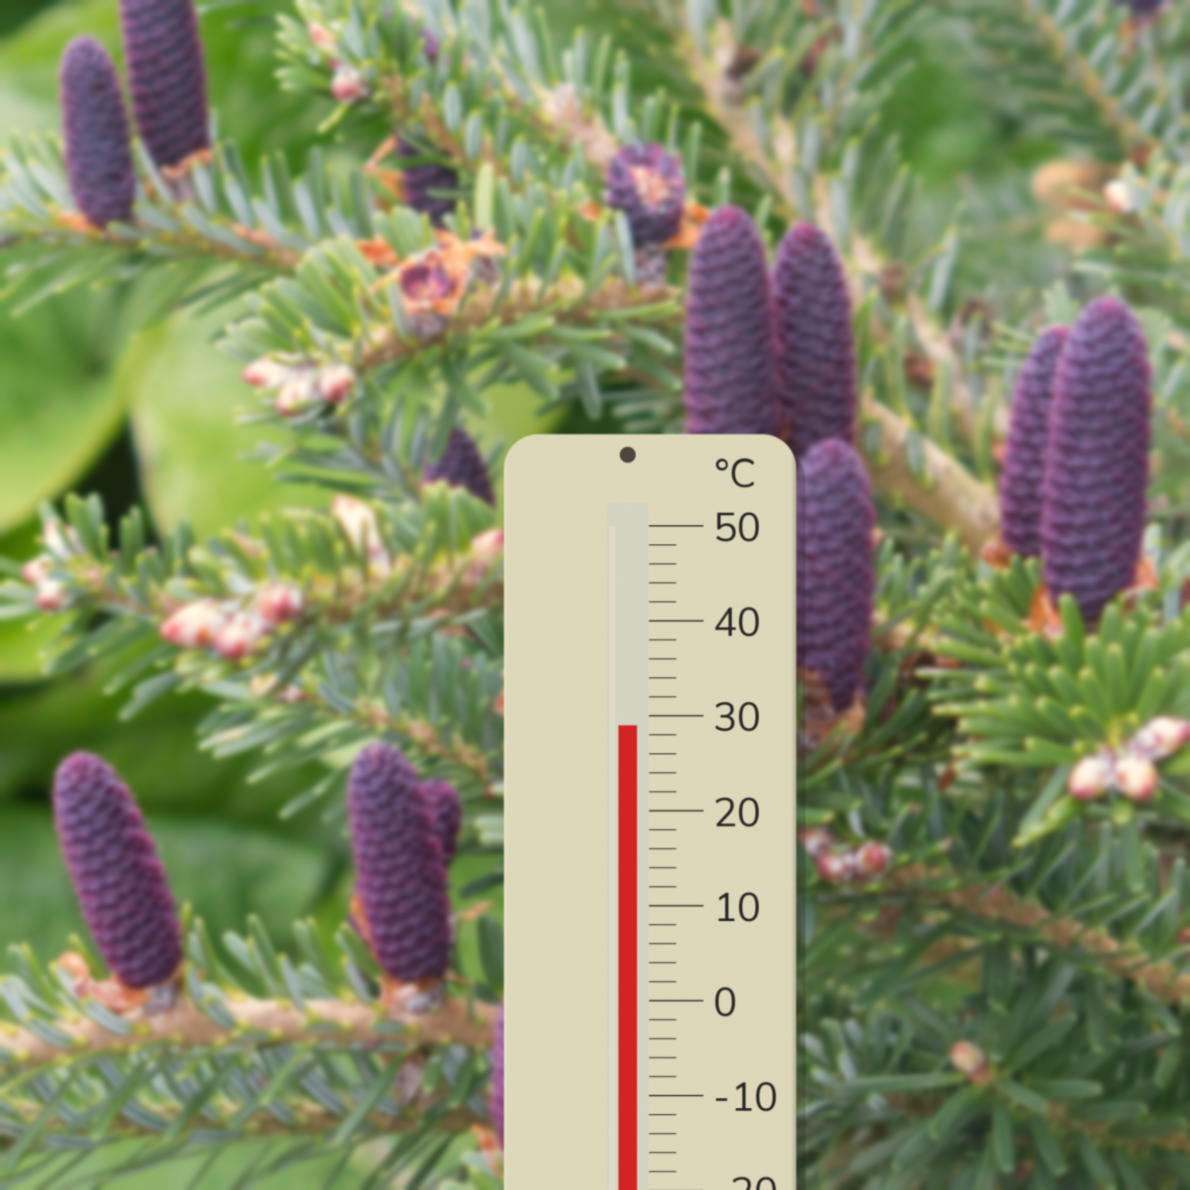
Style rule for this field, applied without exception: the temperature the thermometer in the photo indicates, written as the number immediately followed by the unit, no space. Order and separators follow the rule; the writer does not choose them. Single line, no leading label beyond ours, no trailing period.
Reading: 29°C
